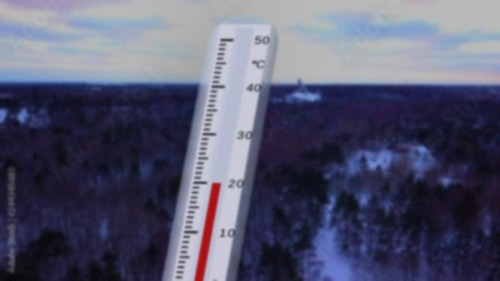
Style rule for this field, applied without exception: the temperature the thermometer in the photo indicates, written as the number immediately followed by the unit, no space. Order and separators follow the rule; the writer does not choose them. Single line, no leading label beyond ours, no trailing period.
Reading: 20°C
